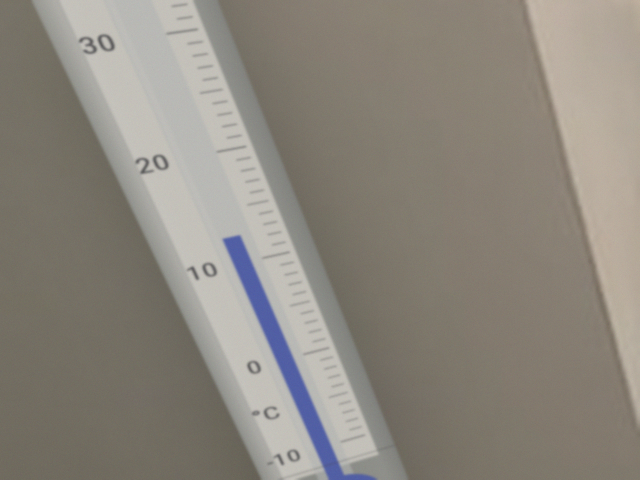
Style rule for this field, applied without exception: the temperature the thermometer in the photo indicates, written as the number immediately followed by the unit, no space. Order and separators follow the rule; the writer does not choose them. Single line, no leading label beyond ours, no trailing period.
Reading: 12.5°C
